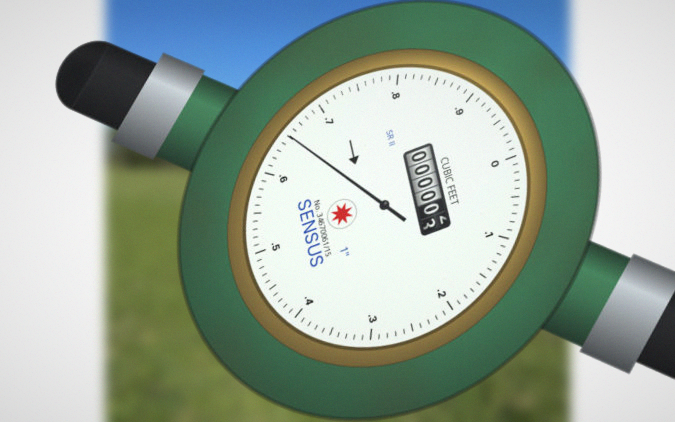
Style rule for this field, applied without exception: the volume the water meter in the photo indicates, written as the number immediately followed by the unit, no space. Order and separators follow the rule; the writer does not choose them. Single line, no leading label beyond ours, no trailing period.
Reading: 2.65ft³
